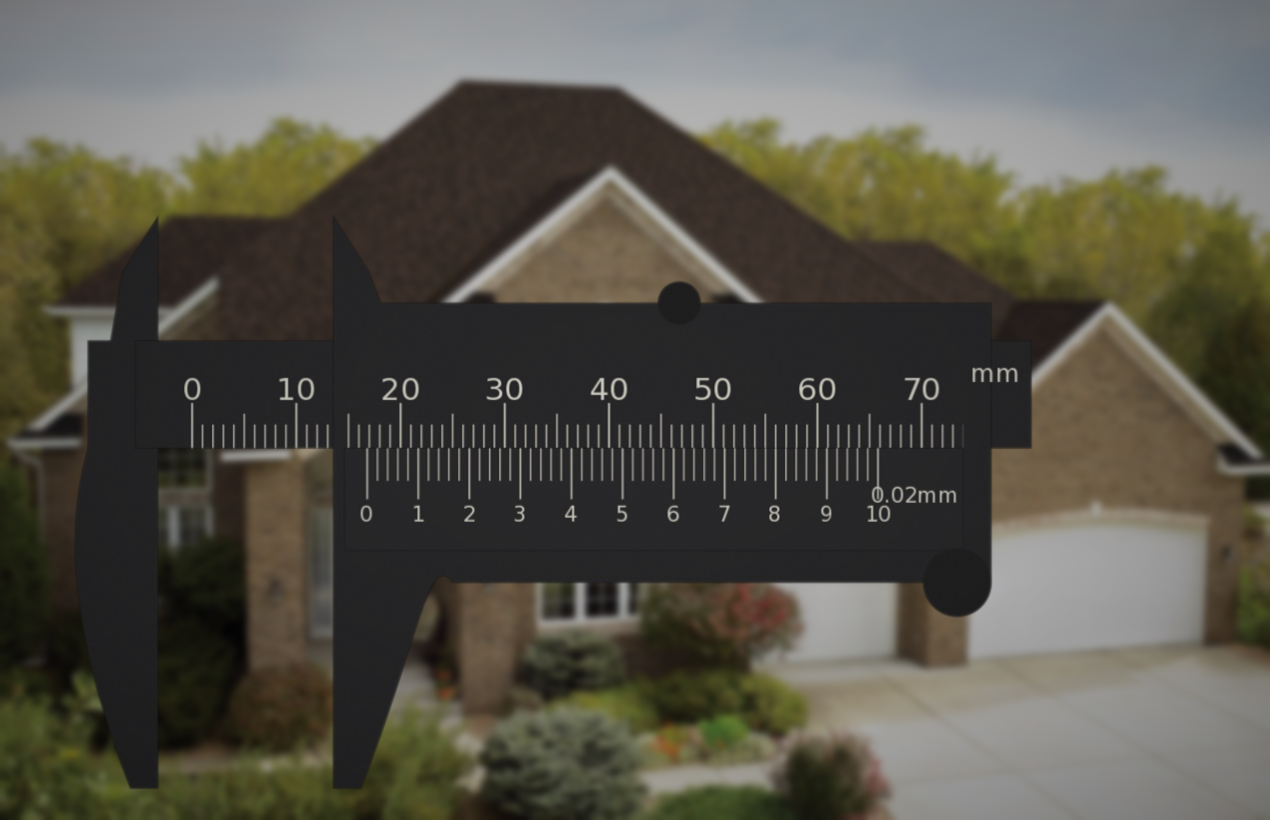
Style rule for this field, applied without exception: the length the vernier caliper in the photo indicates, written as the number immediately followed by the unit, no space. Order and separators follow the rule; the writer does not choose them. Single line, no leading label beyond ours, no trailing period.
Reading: 16.8mm
